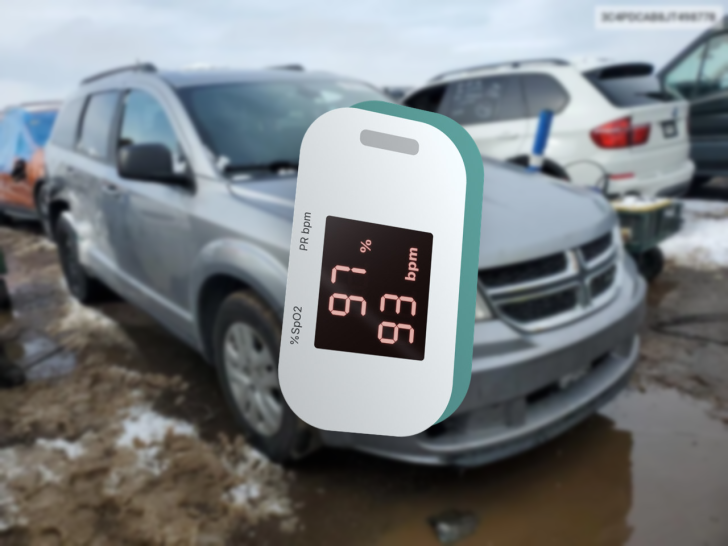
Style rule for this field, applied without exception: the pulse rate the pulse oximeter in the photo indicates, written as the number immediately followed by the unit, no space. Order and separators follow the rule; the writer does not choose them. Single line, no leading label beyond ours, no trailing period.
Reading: 93bpm
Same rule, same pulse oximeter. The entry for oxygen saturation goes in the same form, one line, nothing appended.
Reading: 97%
